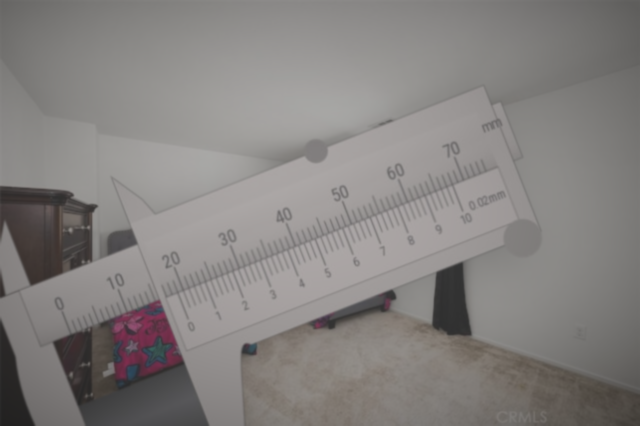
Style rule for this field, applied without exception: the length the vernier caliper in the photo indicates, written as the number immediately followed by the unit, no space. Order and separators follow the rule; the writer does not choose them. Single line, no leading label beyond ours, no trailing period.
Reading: 19.0mm
